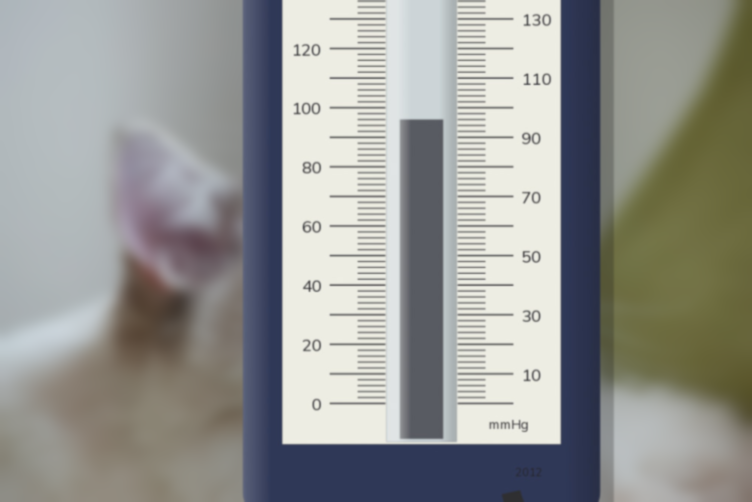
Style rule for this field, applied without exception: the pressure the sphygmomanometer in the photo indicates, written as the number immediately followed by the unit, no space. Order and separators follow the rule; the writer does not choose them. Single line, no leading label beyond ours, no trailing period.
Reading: 96mmHg
